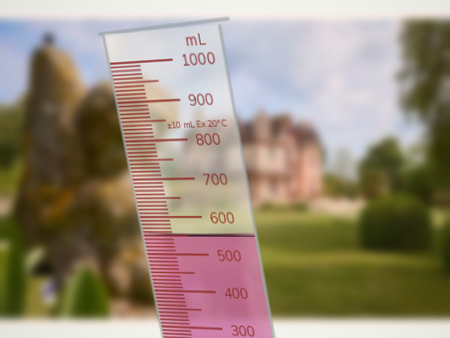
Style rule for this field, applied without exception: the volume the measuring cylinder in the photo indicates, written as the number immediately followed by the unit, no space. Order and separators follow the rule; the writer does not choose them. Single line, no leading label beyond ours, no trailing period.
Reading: 550mL
